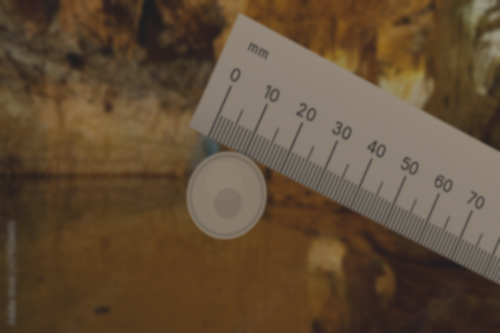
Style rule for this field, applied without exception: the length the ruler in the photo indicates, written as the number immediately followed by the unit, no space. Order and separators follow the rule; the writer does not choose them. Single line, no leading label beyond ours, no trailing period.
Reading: 20mm
